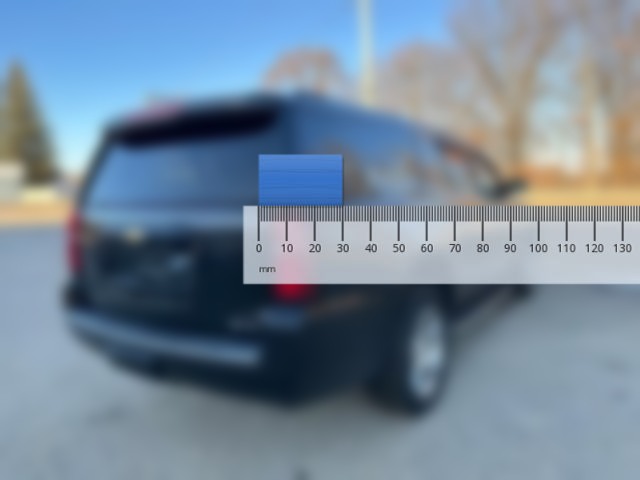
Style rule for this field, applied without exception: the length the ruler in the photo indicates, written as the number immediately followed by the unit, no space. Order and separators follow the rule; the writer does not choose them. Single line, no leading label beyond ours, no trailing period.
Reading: 30mm
